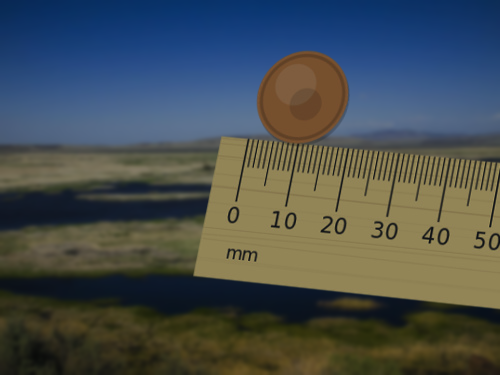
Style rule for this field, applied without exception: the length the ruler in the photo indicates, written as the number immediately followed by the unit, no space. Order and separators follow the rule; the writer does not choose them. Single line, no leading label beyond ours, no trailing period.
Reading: 18mm
